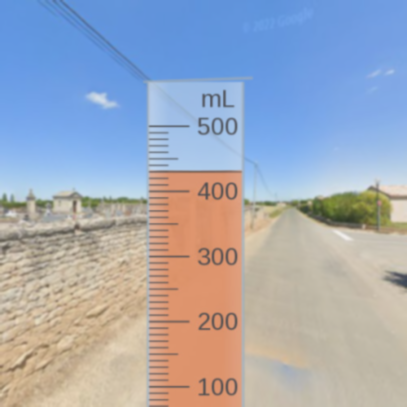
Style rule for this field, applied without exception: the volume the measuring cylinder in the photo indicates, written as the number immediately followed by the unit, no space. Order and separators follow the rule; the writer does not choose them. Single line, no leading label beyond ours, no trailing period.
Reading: 430mL
